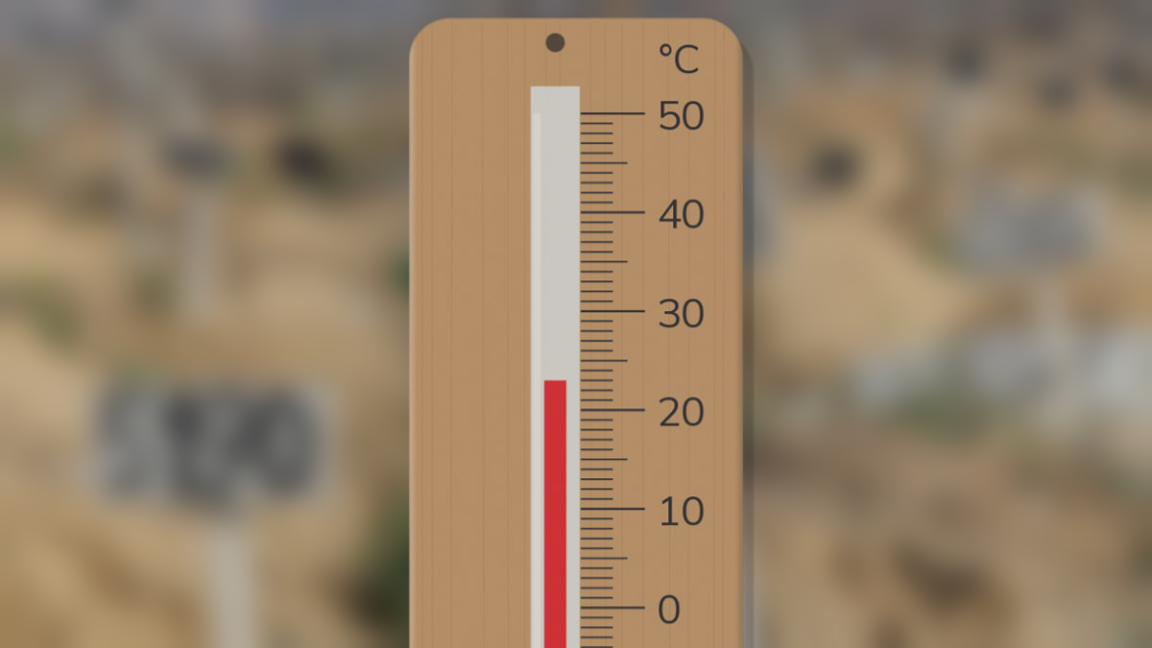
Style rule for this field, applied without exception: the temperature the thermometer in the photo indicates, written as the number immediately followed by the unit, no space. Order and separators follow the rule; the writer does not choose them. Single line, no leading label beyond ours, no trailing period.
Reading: 23°C
